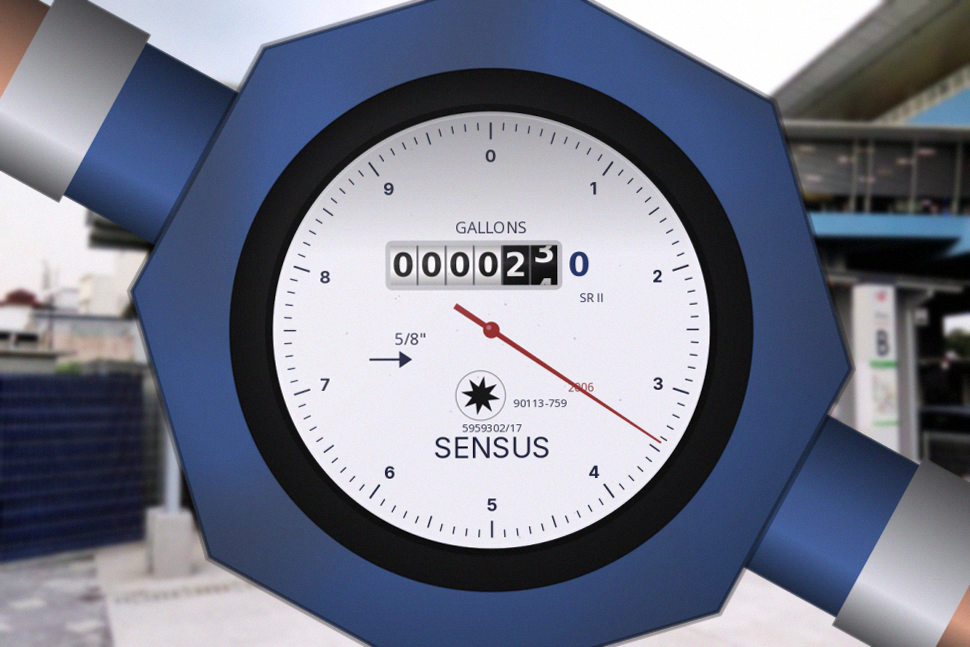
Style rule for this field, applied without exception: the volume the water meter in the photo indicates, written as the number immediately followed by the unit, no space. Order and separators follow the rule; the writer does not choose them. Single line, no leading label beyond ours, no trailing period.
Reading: 233.4gal
